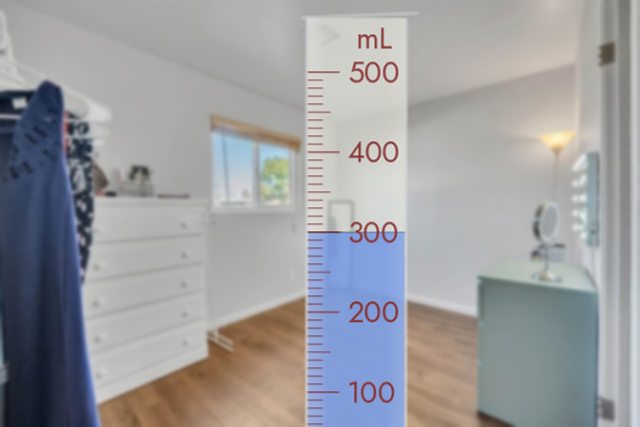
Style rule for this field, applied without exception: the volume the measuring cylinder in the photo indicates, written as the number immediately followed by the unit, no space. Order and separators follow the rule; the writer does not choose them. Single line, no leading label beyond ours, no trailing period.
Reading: 300mL
